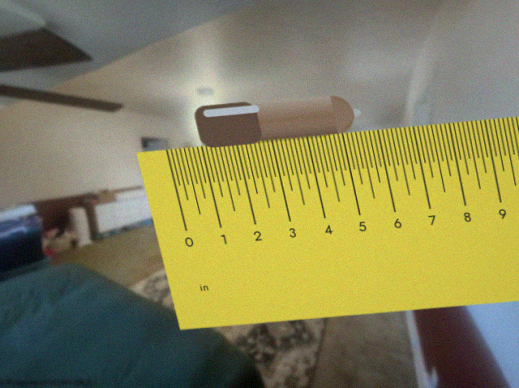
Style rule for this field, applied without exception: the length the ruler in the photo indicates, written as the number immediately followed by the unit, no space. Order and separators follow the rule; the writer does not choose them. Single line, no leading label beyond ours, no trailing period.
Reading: 4.625in
